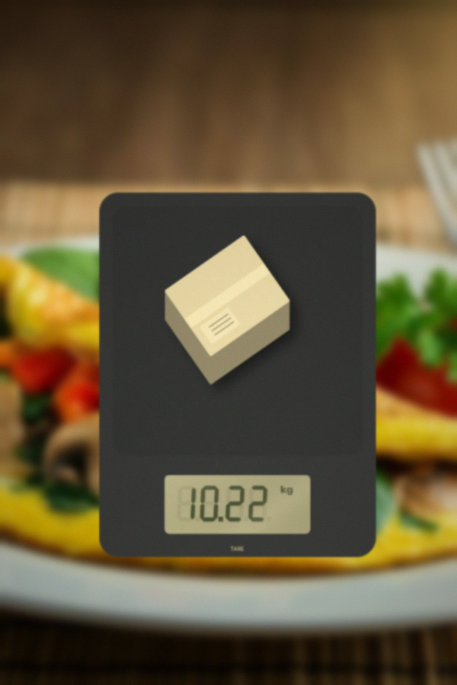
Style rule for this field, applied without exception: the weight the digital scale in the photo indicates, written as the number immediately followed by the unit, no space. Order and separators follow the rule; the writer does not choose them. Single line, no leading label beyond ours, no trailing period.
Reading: 10.22kg
